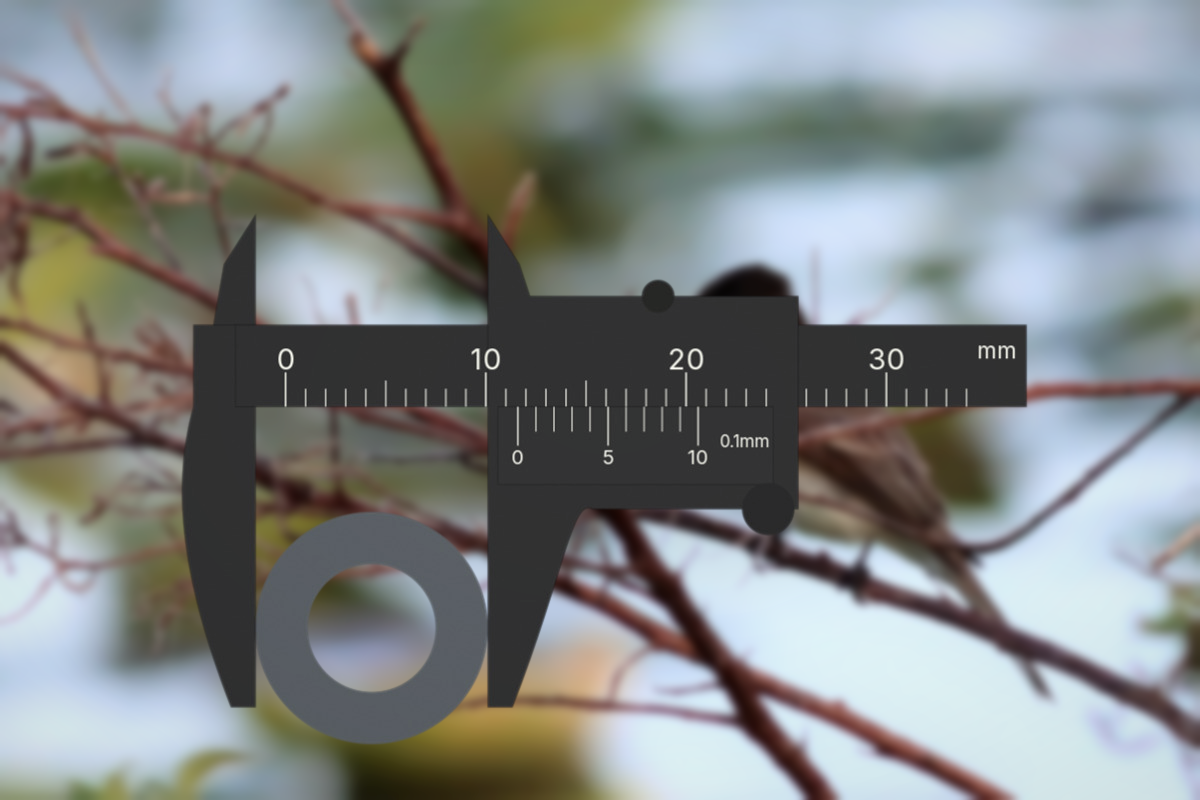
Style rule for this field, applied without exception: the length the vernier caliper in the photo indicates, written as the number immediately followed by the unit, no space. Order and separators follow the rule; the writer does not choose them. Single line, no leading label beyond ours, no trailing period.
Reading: 11.6mm
